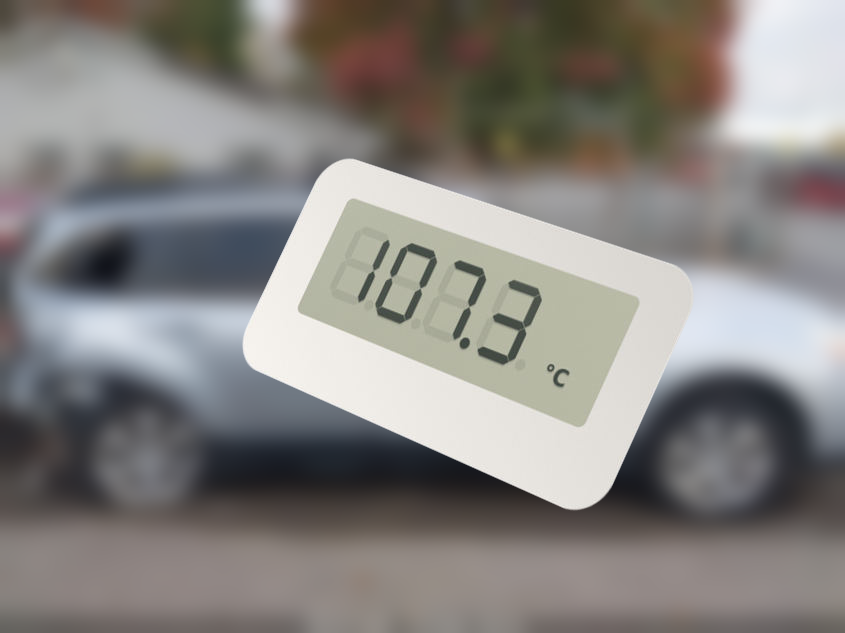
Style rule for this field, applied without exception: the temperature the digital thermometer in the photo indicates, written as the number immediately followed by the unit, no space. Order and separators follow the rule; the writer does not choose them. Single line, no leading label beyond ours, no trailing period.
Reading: 107.3°C
